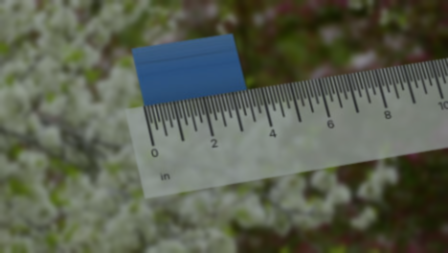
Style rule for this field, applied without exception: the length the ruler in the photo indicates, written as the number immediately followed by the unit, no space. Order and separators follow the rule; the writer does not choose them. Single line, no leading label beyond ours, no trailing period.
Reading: 3.5in
